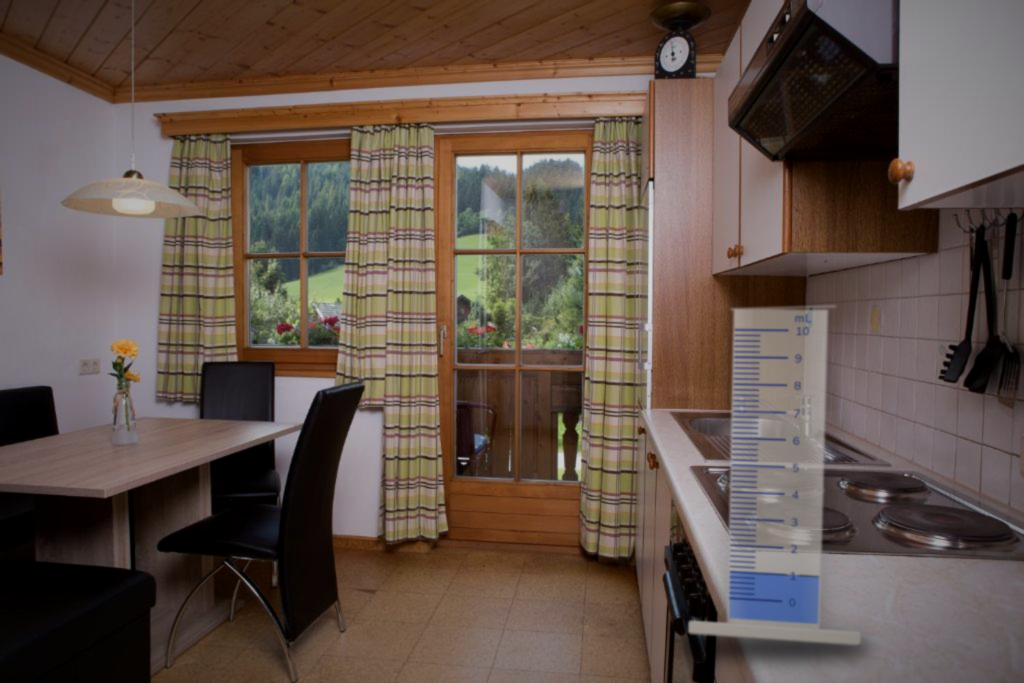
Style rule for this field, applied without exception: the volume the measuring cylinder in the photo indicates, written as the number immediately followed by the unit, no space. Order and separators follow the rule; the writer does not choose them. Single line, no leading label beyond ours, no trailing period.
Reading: 1mL
